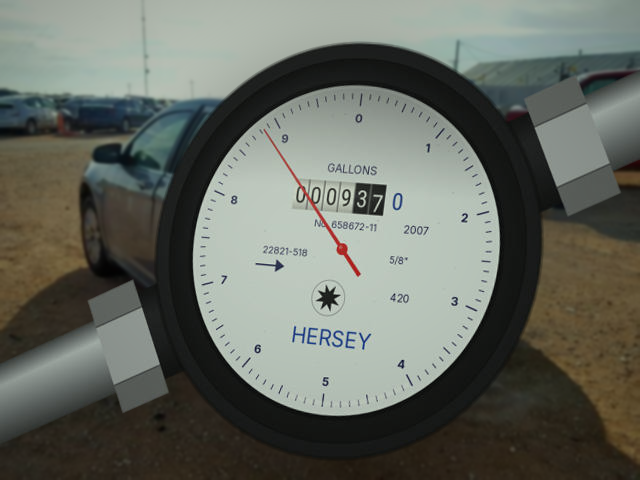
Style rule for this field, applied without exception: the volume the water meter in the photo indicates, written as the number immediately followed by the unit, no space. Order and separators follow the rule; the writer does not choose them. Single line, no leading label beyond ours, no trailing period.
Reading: 9368.8gal
